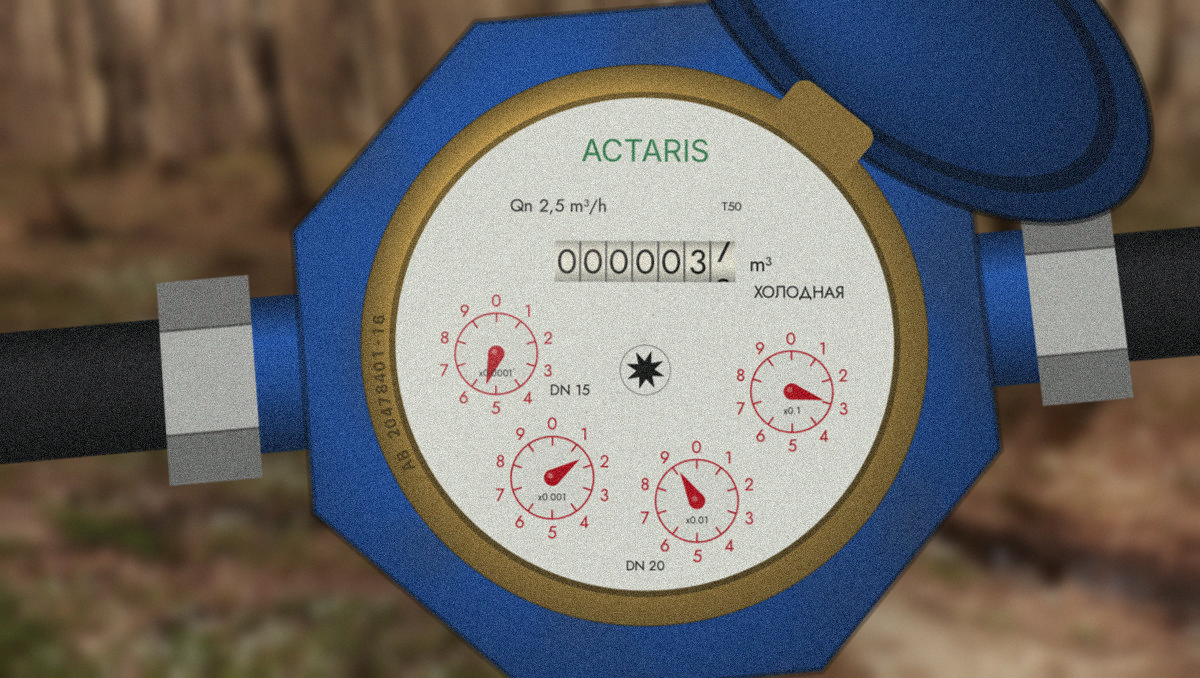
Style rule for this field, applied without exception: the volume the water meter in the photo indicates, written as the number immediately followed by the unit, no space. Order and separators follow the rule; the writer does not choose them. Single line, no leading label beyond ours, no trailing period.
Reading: 37.2915m³
